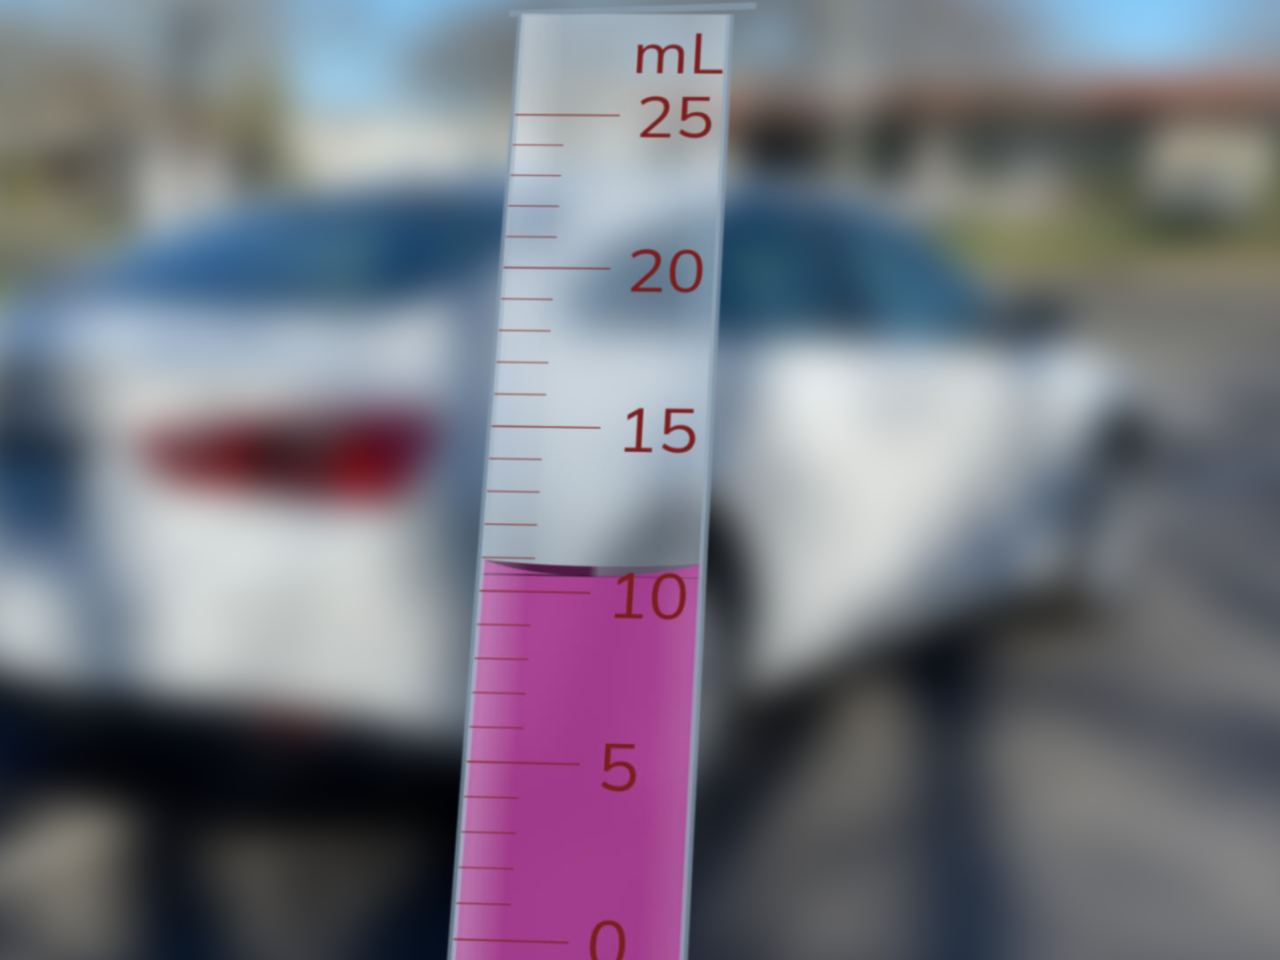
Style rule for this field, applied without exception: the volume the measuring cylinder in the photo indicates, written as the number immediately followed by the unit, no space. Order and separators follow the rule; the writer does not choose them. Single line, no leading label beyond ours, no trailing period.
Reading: 10.5mL
